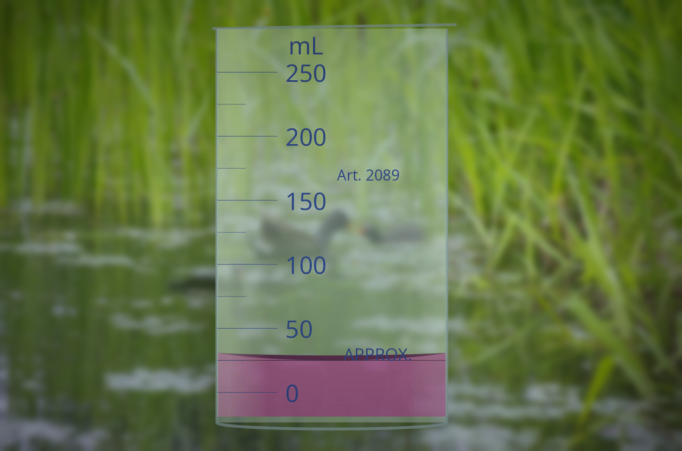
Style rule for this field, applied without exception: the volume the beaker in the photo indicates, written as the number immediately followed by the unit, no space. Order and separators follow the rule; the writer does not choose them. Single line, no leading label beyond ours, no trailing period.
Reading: 25mL
